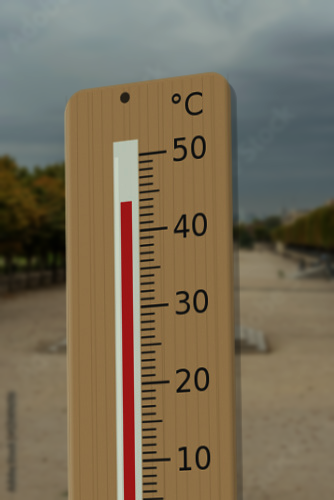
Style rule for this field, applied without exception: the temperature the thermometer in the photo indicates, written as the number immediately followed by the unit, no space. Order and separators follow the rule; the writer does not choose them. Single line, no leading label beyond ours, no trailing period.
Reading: 44°C
